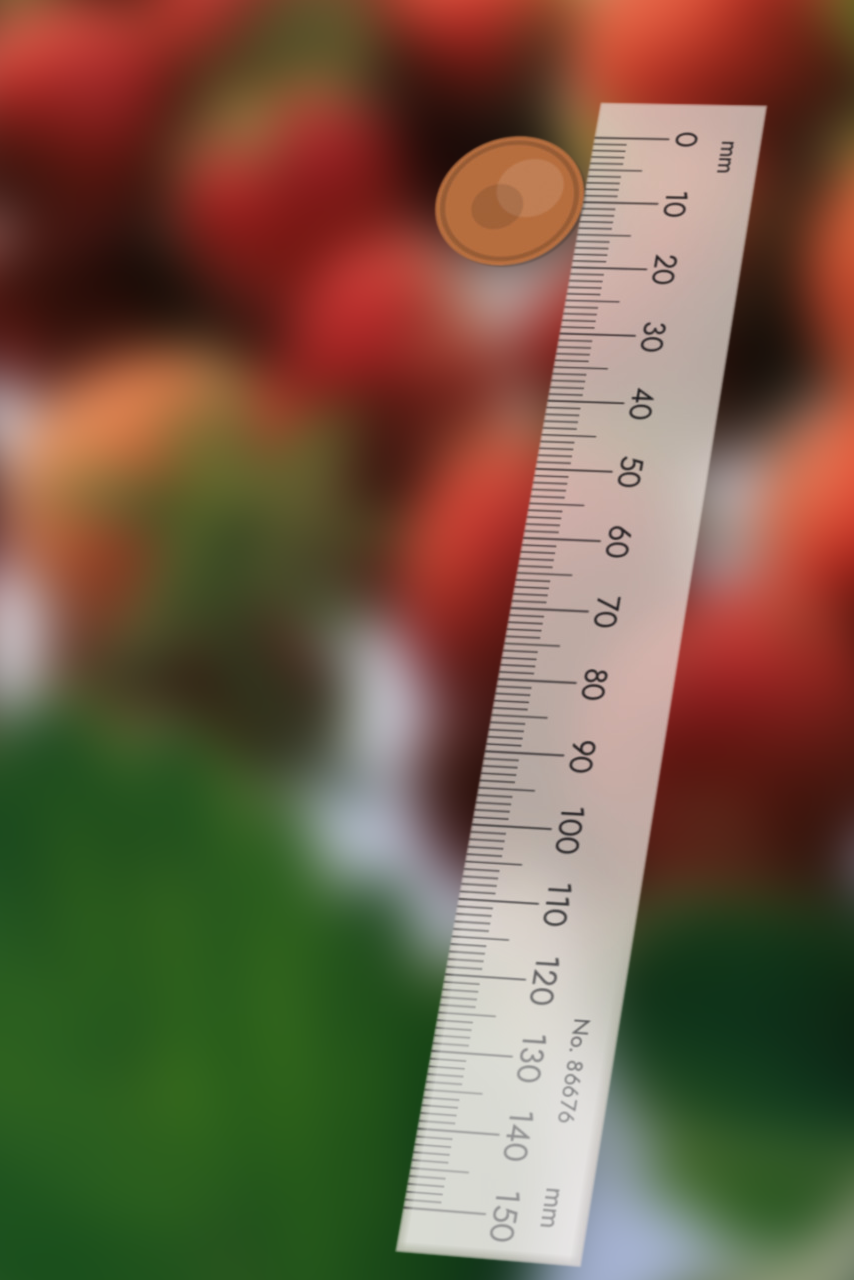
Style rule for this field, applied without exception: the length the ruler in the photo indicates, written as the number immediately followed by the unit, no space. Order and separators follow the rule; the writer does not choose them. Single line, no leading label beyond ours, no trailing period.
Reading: 20mm
